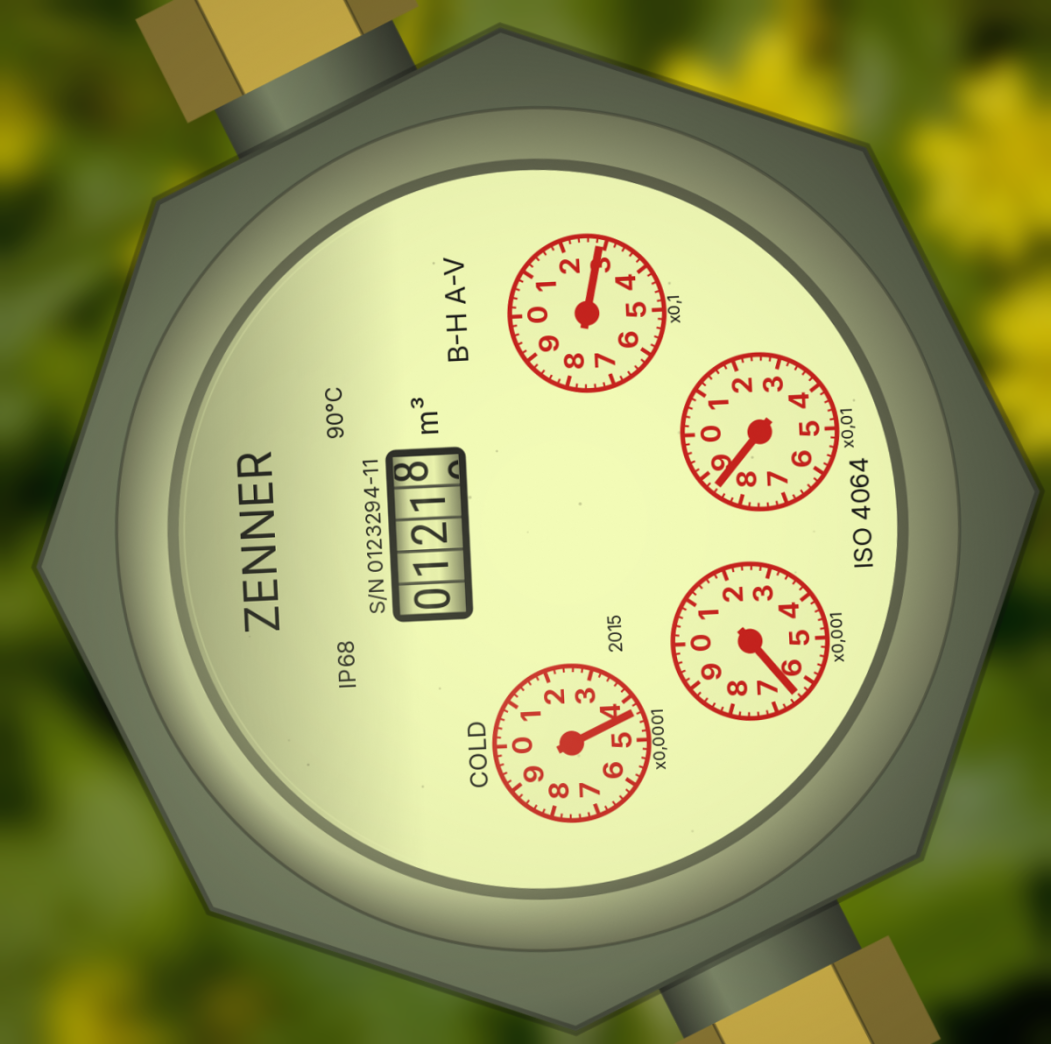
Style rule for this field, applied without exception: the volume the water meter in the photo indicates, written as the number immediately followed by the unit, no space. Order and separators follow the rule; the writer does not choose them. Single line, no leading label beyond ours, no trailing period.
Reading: 1218.2864m³
